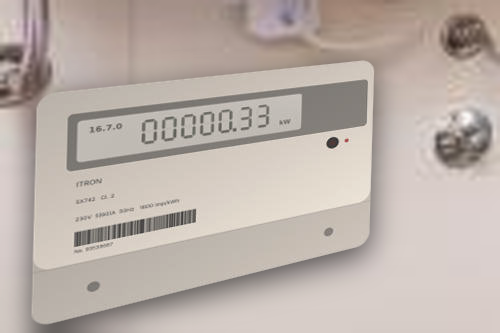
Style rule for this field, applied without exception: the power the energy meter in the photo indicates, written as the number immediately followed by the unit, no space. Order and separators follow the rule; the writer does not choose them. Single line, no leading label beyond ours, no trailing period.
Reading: 0.33kW
